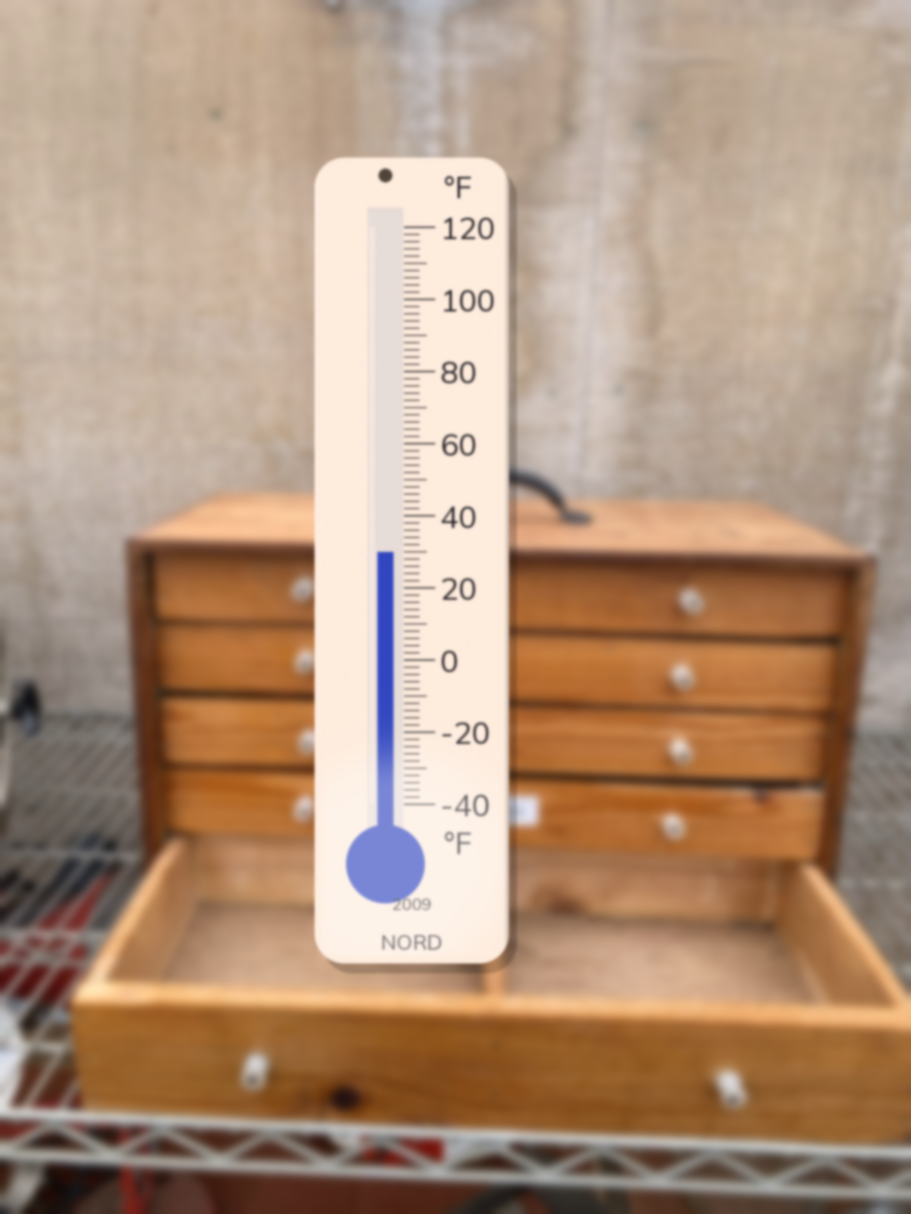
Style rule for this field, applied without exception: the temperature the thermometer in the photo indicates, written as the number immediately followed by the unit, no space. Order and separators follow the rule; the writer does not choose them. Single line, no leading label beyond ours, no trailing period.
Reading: 30°F
